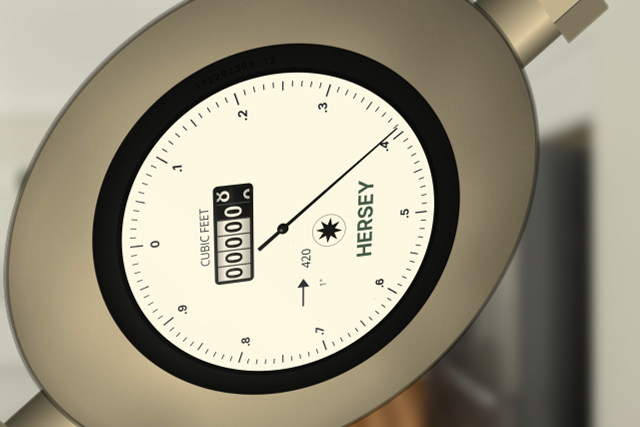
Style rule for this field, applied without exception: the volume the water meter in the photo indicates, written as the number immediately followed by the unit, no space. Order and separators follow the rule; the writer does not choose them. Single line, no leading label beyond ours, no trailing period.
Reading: 8.39ft³
